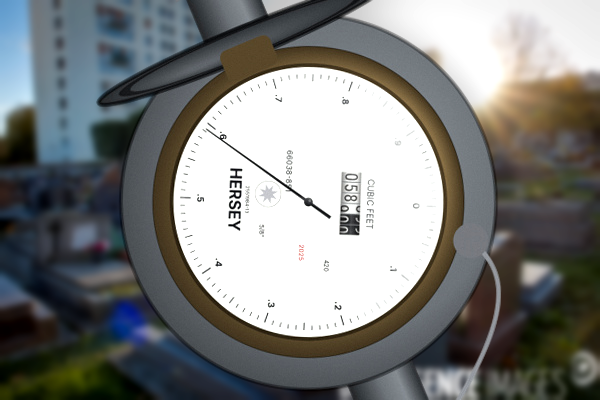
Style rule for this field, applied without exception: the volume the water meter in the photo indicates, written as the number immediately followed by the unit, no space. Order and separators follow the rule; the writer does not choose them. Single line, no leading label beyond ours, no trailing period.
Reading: 58899.59ft³
